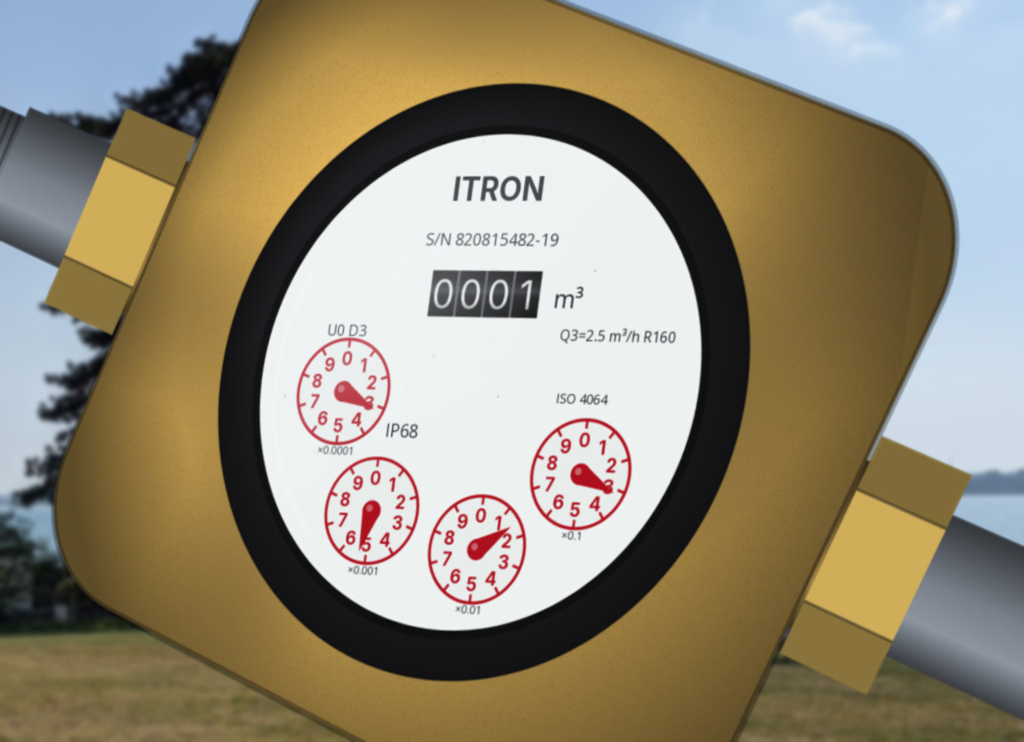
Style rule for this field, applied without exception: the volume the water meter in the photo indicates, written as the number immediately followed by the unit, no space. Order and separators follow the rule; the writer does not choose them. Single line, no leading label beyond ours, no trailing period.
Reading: 1.3153m³
